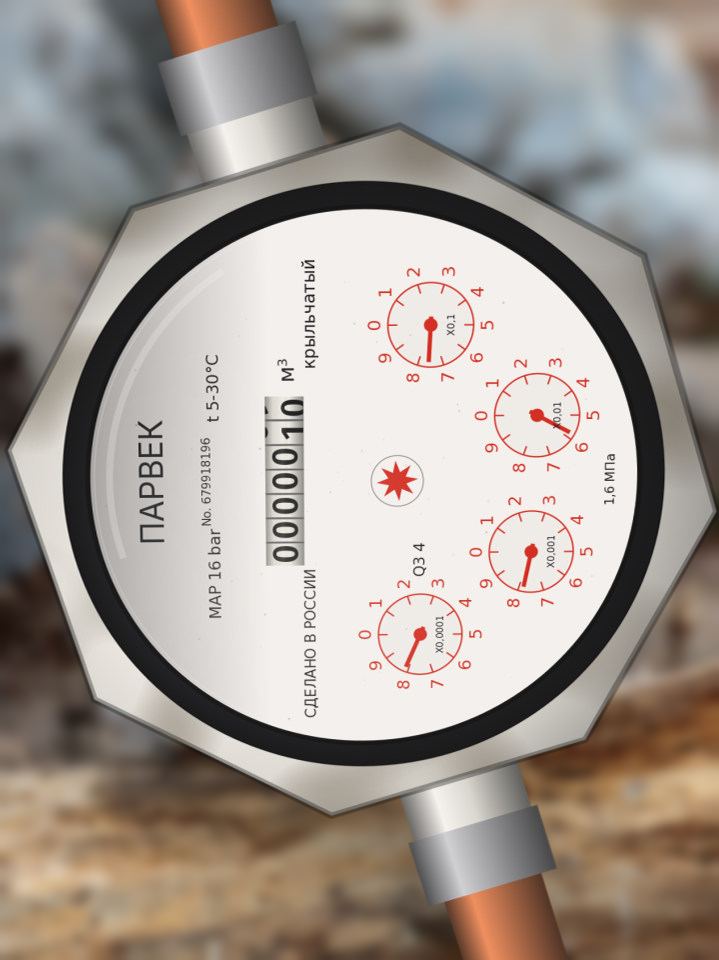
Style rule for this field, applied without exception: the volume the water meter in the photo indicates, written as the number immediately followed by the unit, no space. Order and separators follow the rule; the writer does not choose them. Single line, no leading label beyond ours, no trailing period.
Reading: 9.7578m³
